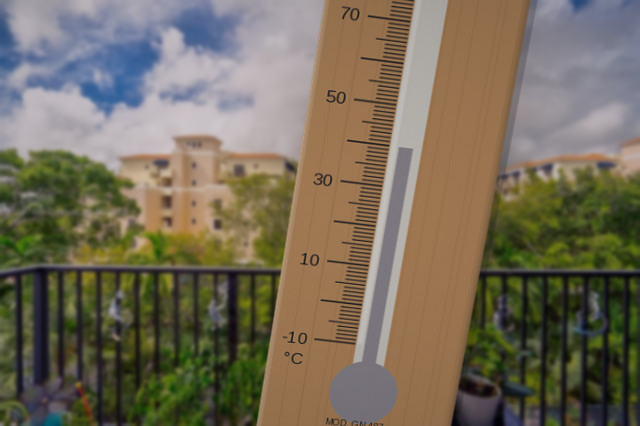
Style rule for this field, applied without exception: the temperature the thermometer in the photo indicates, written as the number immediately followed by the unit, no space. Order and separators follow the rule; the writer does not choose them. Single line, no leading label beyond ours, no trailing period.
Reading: 40°C
